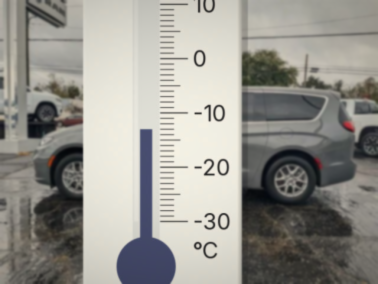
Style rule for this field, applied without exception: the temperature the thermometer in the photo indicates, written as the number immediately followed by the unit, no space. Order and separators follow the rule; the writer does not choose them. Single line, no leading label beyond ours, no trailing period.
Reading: -13°C
